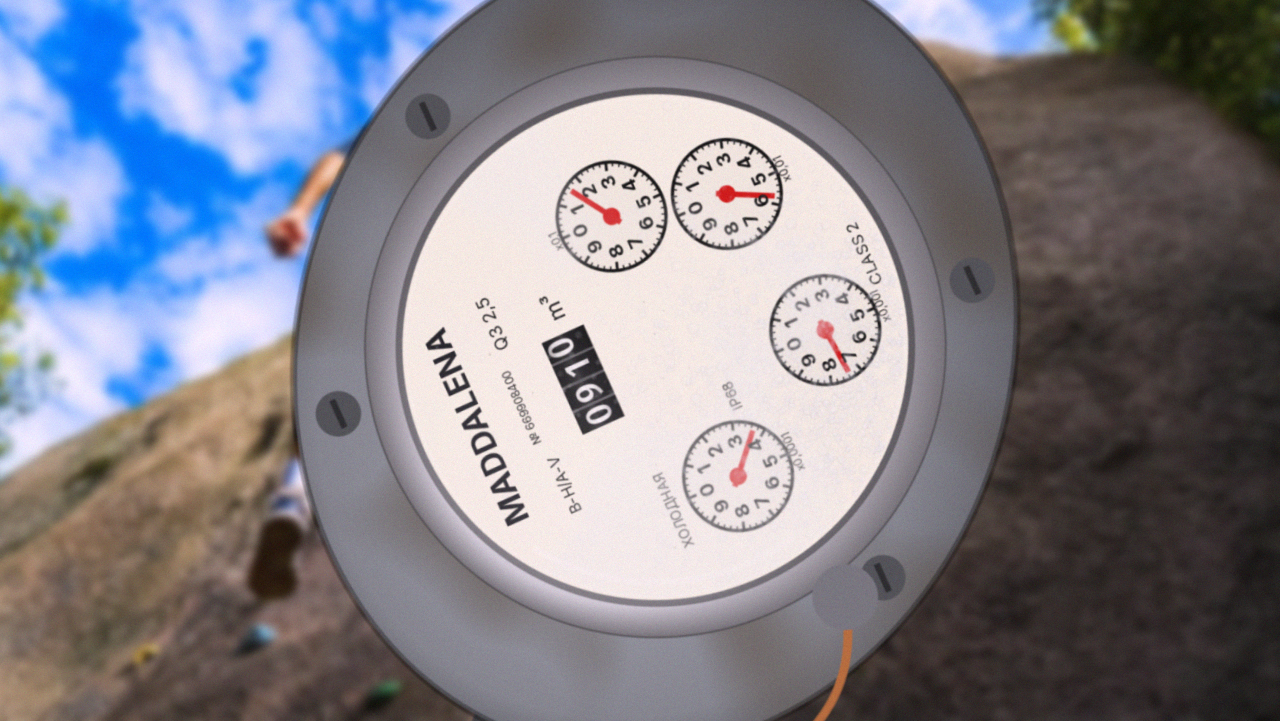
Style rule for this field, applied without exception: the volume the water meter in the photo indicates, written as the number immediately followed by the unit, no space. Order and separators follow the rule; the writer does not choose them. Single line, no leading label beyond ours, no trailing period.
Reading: 910.1573m³
